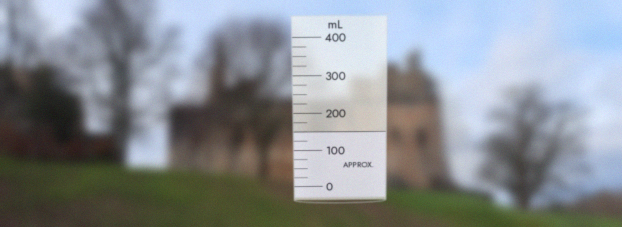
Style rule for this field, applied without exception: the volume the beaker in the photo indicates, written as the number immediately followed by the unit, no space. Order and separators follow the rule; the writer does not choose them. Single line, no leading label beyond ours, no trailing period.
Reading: 150mL
